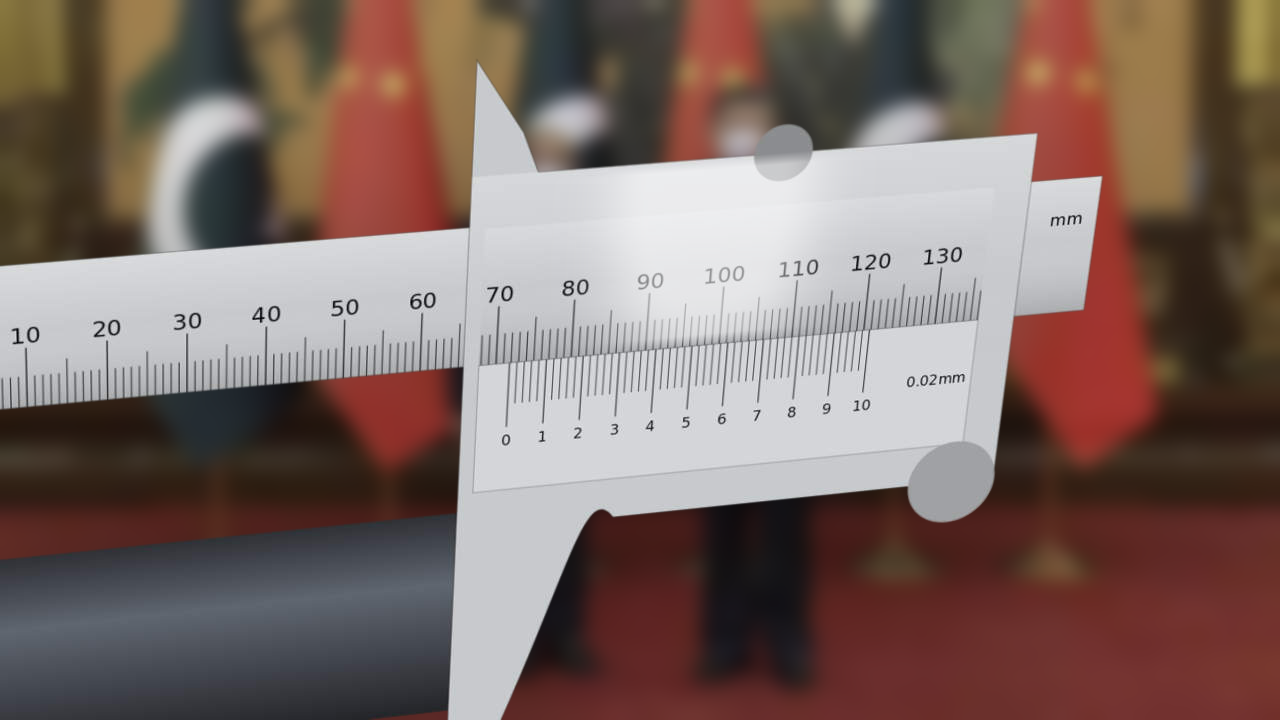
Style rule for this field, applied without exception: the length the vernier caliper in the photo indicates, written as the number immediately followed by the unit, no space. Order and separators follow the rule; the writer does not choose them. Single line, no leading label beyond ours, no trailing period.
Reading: 71.8mm
